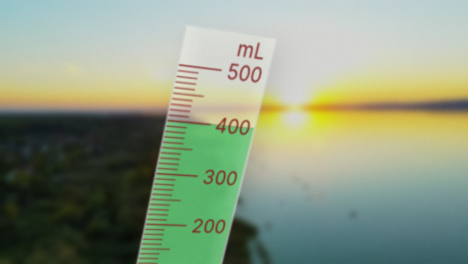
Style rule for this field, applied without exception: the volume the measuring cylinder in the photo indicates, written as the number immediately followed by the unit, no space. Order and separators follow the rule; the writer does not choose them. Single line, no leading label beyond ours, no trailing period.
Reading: 400mL
